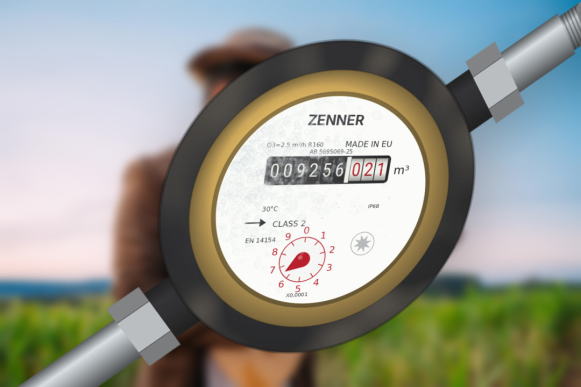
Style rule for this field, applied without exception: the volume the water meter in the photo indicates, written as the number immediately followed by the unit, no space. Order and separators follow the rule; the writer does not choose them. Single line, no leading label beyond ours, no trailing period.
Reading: 9256.0216m³
